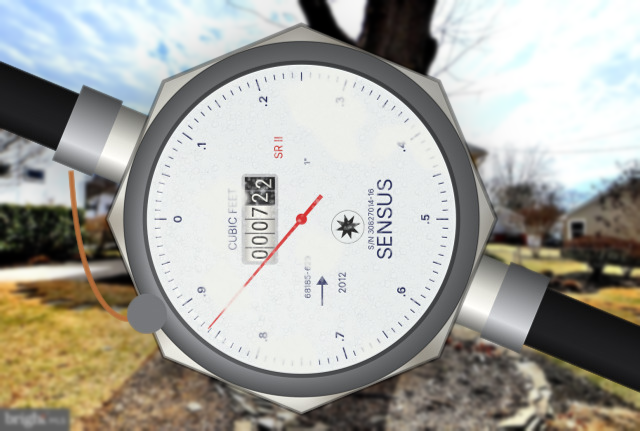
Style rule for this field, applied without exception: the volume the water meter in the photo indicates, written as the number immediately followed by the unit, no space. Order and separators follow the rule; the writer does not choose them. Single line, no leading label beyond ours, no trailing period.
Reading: 721.86ft³
